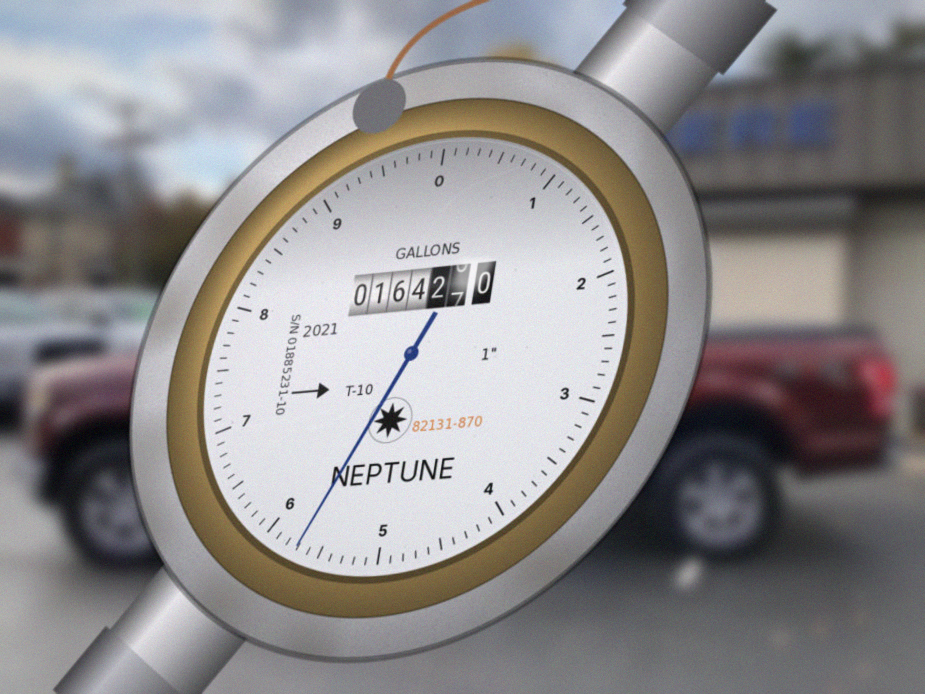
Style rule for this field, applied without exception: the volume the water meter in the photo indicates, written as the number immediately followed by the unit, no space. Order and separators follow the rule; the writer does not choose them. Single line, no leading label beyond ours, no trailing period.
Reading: 164265.7gal
